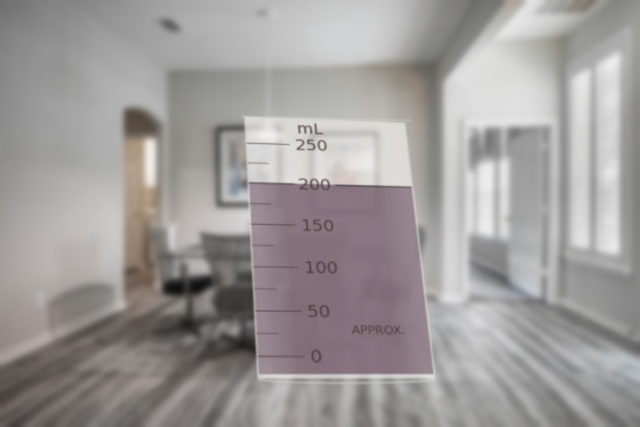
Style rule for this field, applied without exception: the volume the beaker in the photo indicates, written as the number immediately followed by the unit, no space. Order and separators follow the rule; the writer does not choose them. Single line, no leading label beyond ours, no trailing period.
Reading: 200mL
